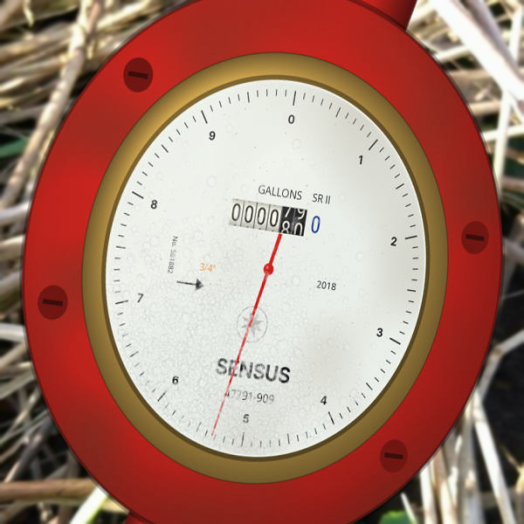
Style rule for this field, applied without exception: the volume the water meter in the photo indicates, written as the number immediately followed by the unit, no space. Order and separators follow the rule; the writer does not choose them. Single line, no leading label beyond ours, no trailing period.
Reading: 795.3gal
